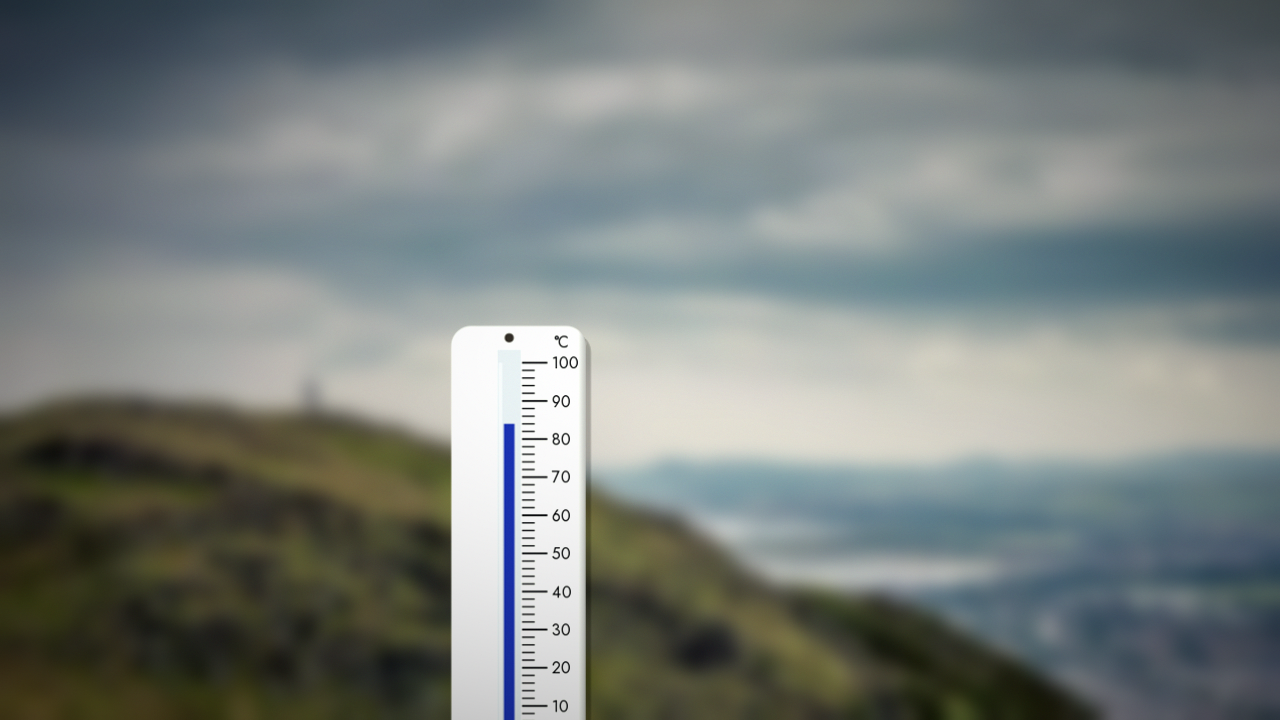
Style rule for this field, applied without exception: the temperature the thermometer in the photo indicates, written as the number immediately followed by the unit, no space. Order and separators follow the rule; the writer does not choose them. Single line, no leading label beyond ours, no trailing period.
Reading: 84°C
